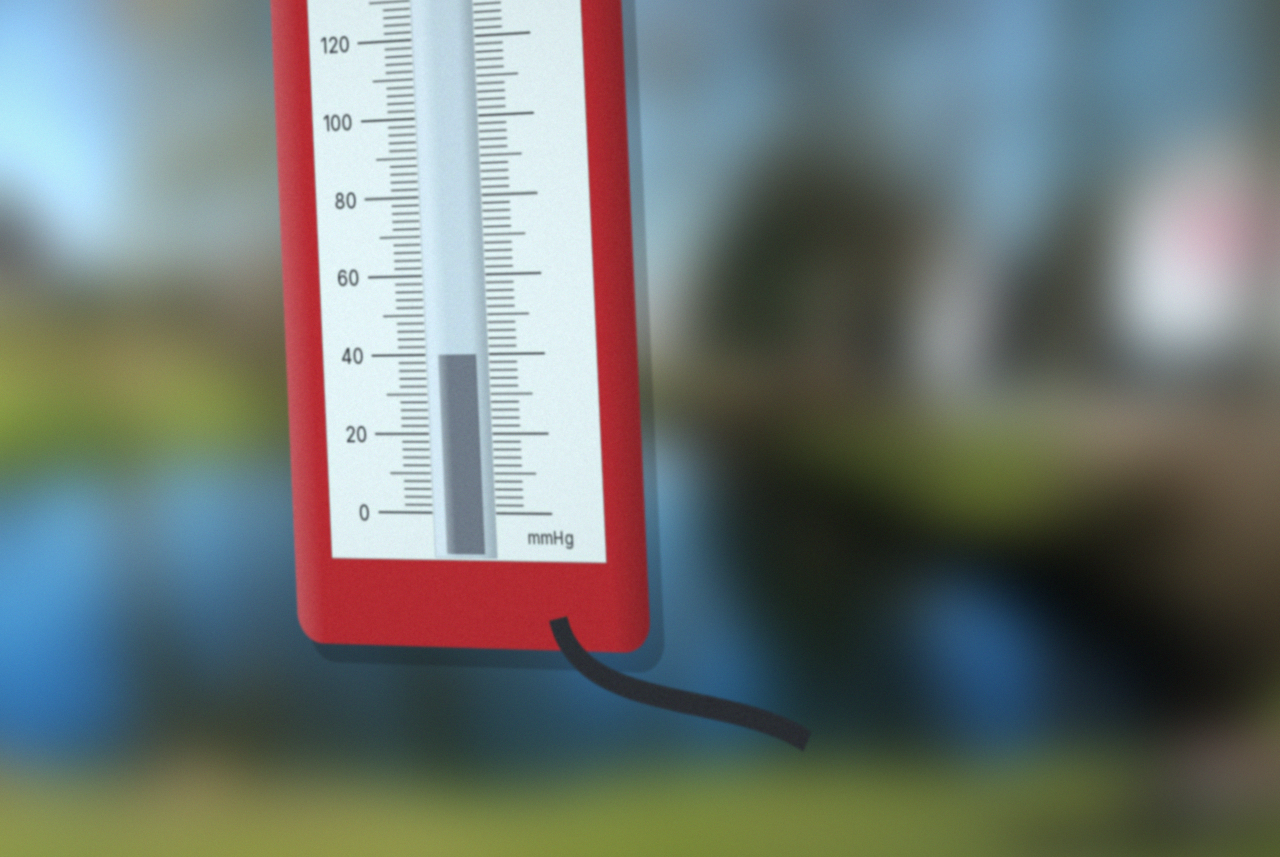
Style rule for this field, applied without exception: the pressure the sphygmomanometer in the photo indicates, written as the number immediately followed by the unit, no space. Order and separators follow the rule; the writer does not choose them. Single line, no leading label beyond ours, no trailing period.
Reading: 40mmHg
